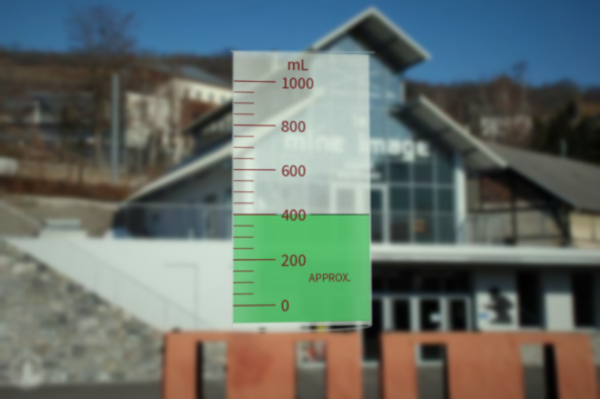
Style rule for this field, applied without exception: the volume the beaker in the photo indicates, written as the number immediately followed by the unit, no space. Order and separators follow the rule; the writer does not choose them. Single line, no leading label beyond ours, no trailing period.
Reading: 400mL
